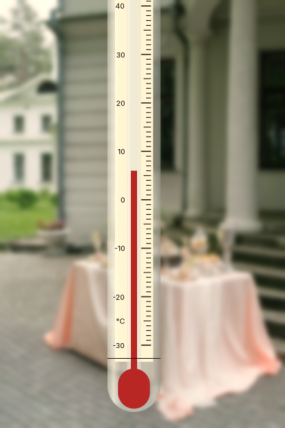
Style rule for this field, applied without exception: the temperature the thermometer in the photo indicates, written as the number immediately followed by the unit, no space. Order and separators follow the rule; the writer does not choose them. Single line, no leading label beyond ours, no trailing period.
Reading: 6°C
